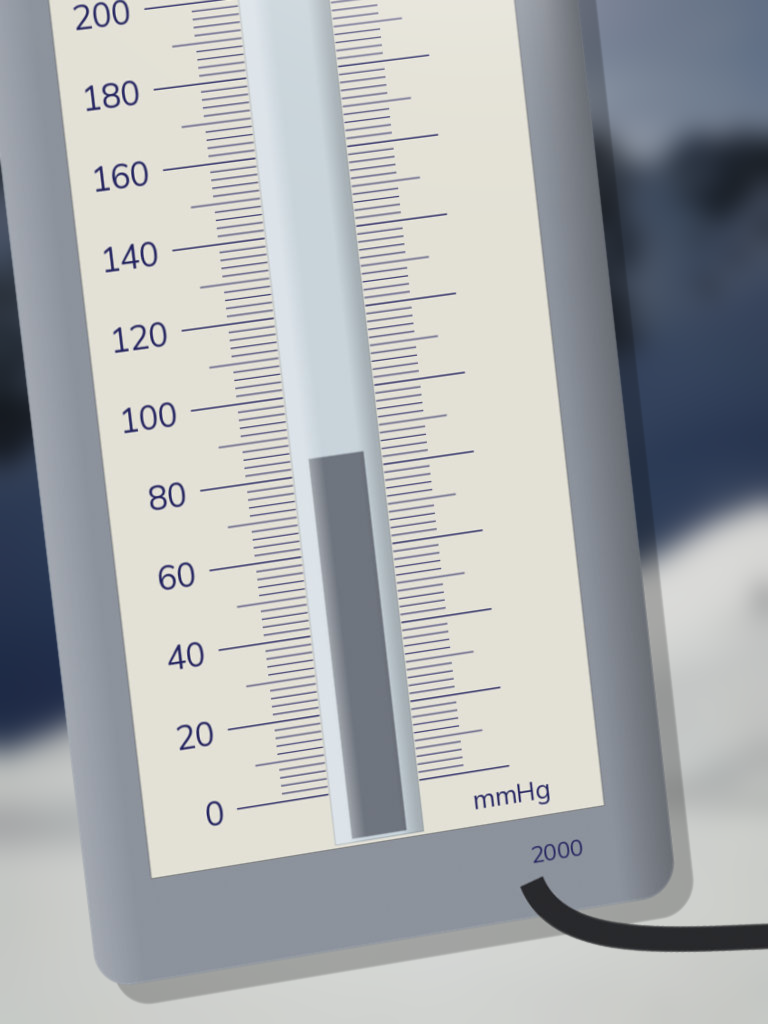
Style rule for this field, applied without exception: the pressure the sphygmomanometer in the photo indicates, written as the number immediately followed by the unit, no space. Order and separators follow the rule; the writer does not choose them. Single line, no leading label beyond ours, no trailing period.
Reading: 84mmHg
